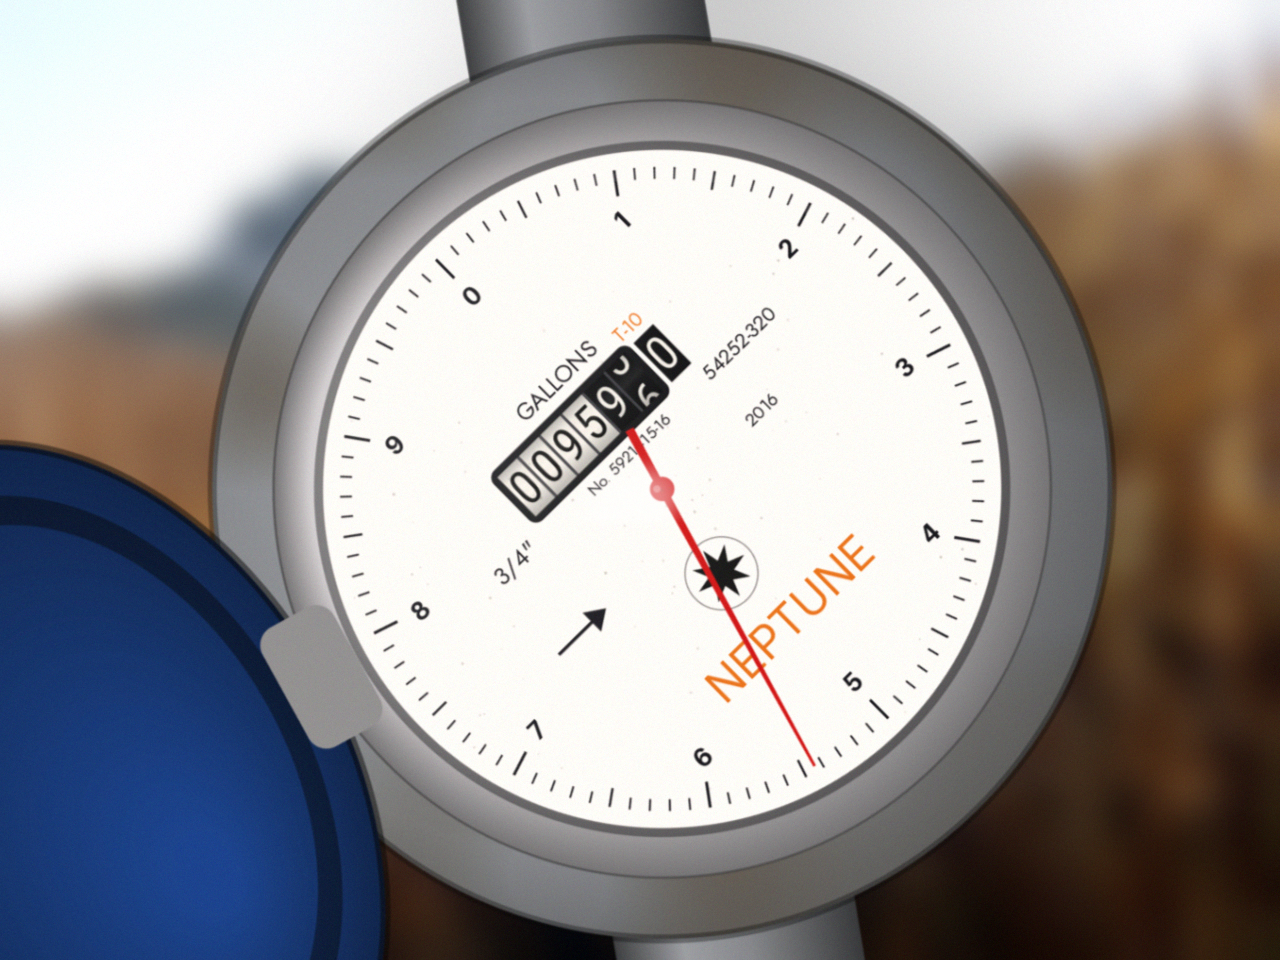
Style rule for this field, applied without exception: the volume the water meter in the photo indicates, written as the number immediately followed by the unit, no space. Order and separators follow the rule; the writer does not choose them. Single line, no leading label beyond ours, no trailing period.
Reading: 95955.4gal
